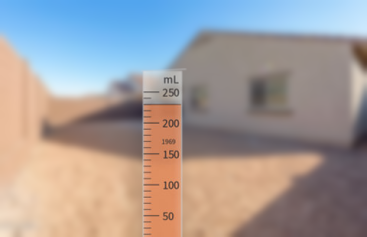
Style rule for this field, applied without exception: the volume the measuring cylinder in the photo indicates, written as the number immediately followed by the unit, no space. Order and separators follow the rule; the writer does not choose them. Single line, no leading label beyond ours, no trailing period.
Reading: 230mL
